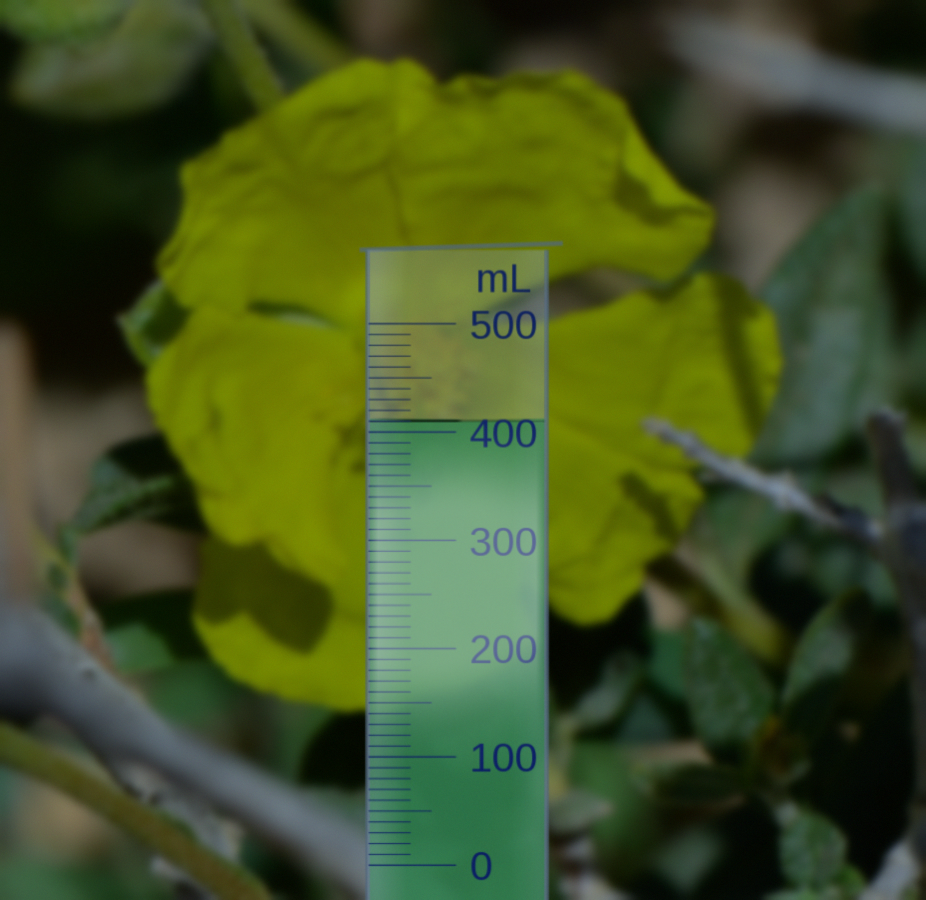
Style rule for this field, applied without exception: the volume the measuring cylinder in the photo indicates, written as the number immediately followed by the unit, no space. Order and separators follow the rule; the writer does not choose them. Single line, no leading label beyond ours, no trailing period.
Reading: 410mL
